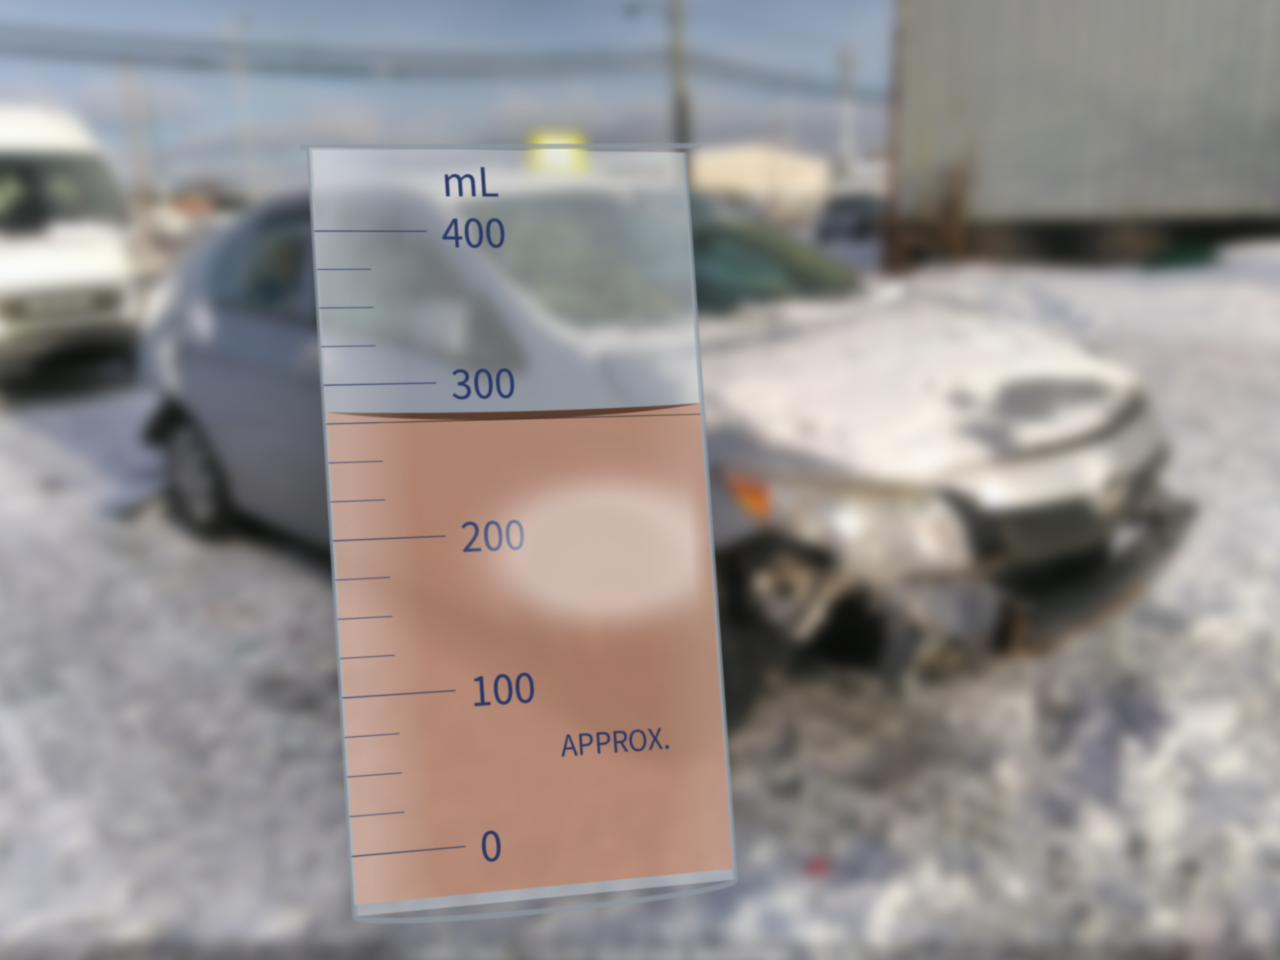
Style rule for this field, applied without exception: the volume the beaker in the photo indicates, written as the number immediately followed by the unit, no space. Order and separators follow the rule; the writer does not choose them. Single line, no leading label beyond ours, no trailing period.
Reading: 275mL
